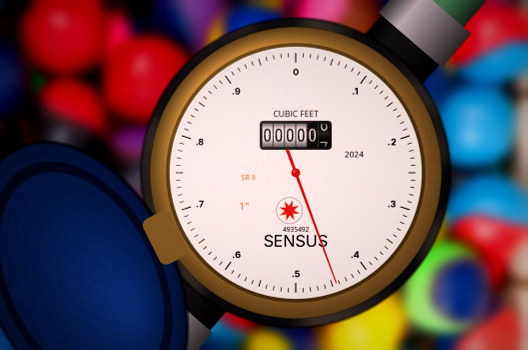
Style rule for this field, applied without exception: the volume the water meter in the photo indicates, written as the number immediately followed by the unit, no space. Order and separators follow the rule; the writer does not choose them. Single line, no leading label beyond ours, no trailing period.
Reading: 6.44ft³
